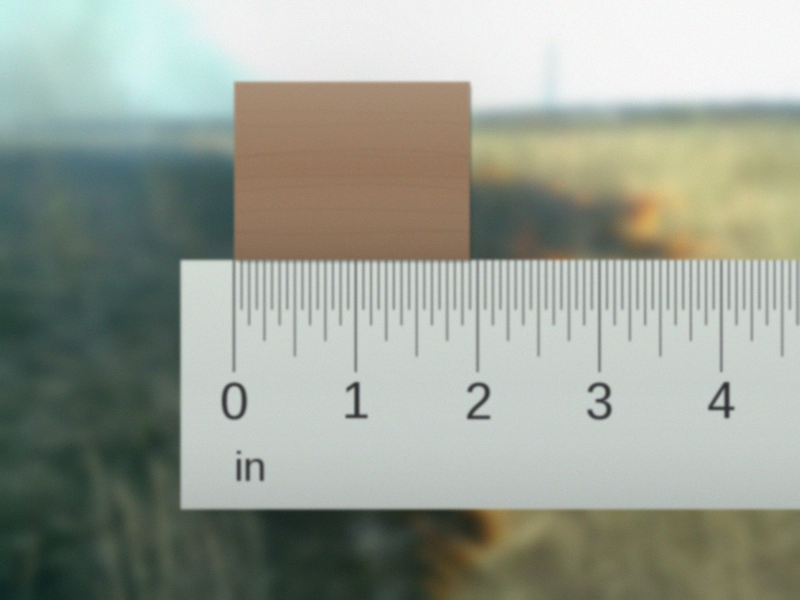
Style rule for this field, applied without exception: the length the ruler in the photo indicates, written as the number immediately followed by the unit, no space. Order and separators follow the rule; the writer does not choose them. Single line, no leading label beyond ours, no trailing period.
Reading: 1.9375in
